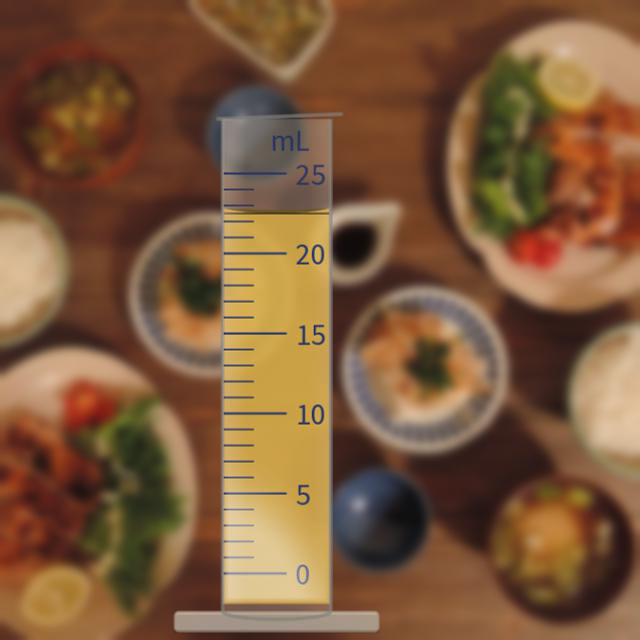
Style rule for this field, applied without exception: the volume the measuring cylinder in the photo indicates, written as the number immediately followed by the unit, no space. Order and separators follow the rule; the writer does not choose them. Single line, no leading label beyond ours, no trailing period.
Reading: 22.5mL
